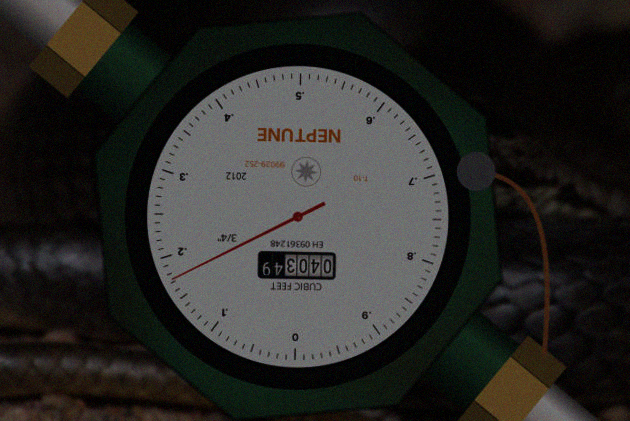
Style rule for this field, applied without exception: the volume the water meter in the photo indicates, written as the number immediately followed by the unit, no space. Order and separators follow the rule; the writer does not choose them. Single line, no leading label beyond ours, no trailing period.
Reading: 40349.17ft³
